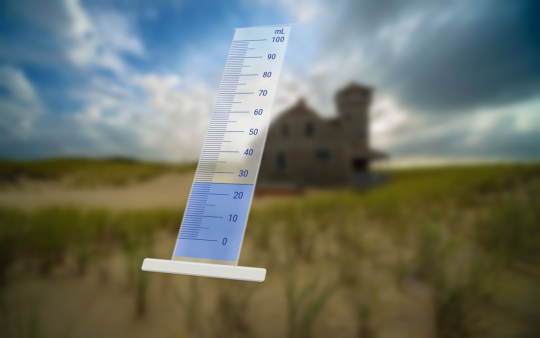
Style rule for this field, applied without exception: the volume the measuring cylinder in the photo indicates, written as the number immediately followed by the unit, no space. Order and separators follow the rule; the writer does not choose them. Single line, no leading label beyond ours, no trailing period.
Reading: 25mL
